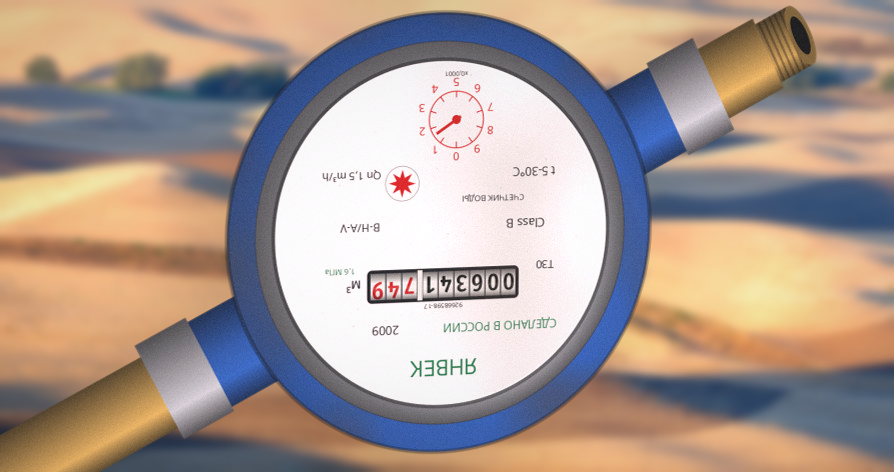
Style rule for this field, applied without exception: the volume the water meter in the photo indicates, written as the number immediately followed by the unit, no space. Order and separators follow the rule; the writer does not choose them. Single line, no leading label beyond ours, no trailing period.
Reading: 6341.7491m³
